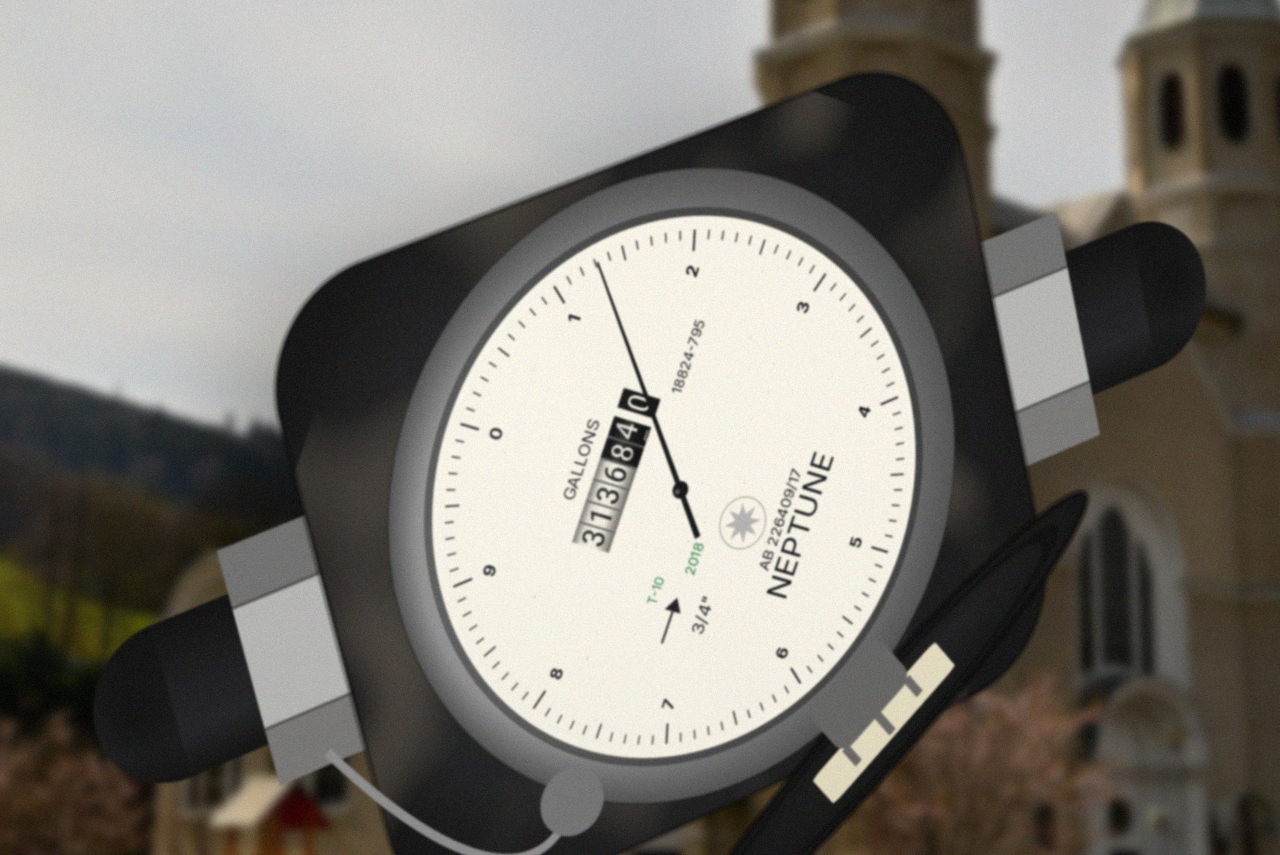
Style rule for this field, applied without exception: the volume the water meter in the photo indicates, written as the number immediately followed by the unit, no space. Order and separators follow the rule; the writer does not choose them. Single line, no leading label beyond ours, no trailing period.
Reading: 3136841.3gal
